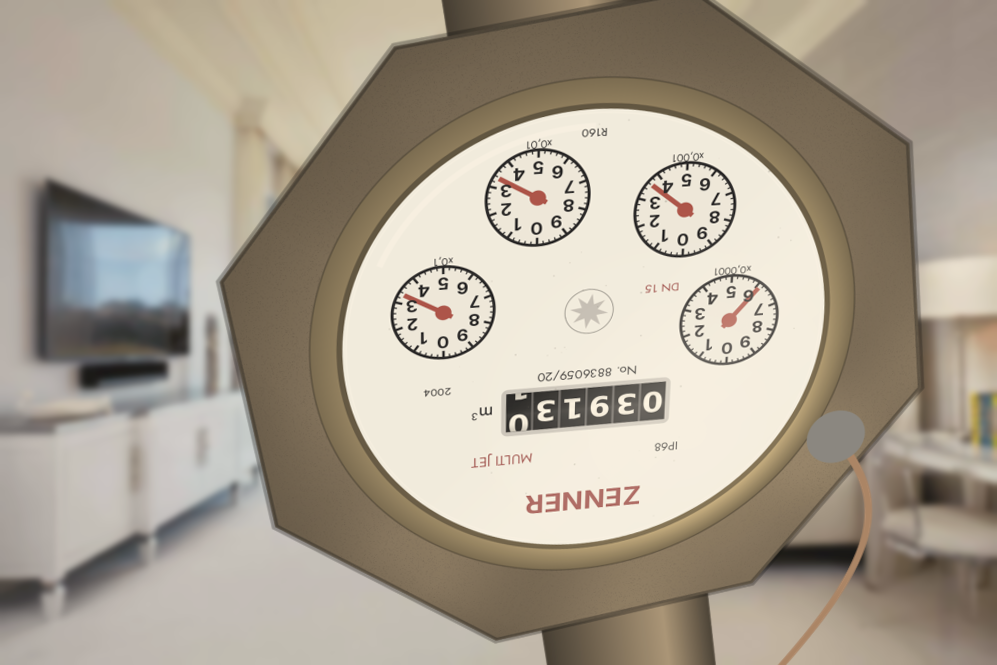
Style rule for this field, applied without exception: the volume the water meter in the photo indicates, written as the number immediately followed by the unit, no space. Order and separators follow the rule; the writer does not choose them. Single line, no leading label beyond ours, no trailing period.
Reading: 39130.3336m³
